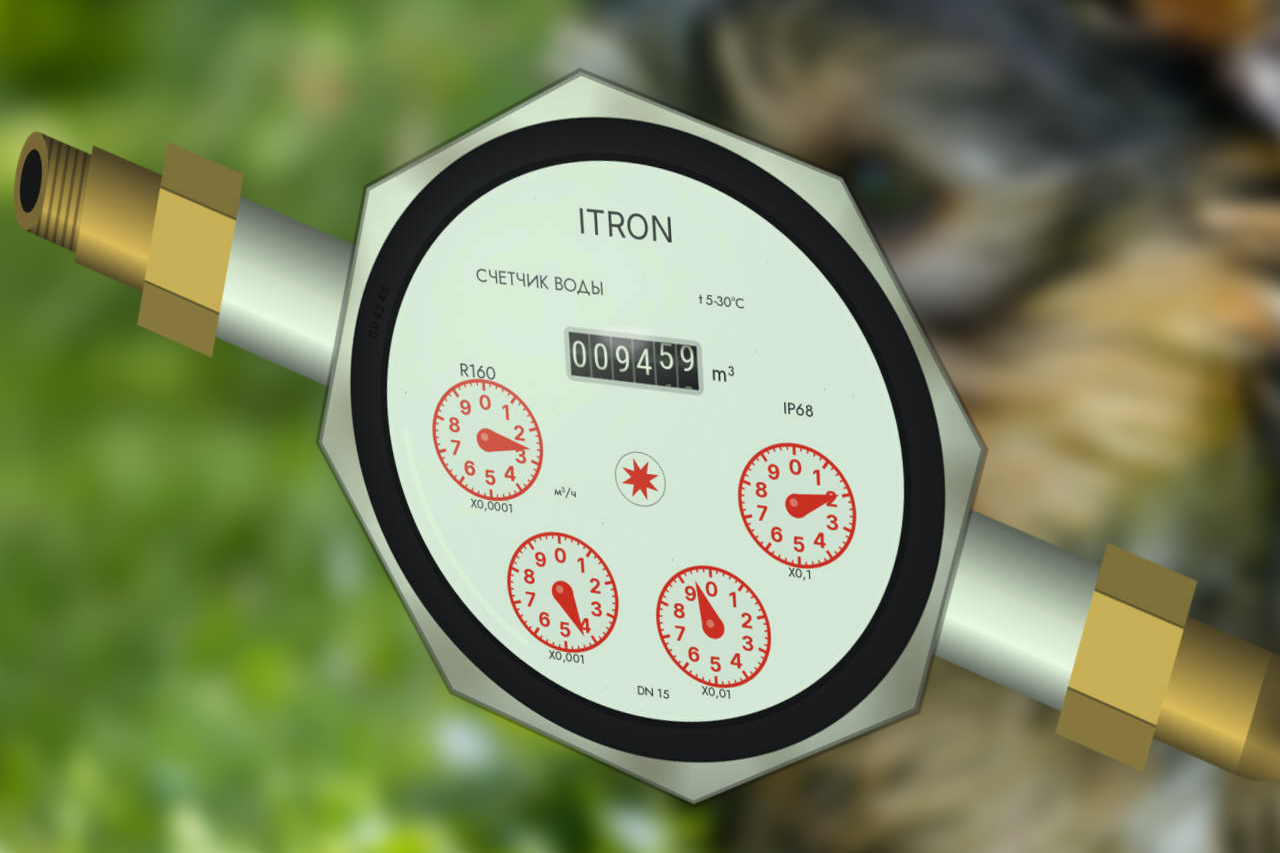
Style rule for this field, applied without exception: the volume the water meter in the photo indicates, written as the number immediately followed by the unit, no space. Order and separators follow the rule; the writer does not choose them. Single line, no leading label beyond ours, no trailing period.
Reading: 9459.1942m³
